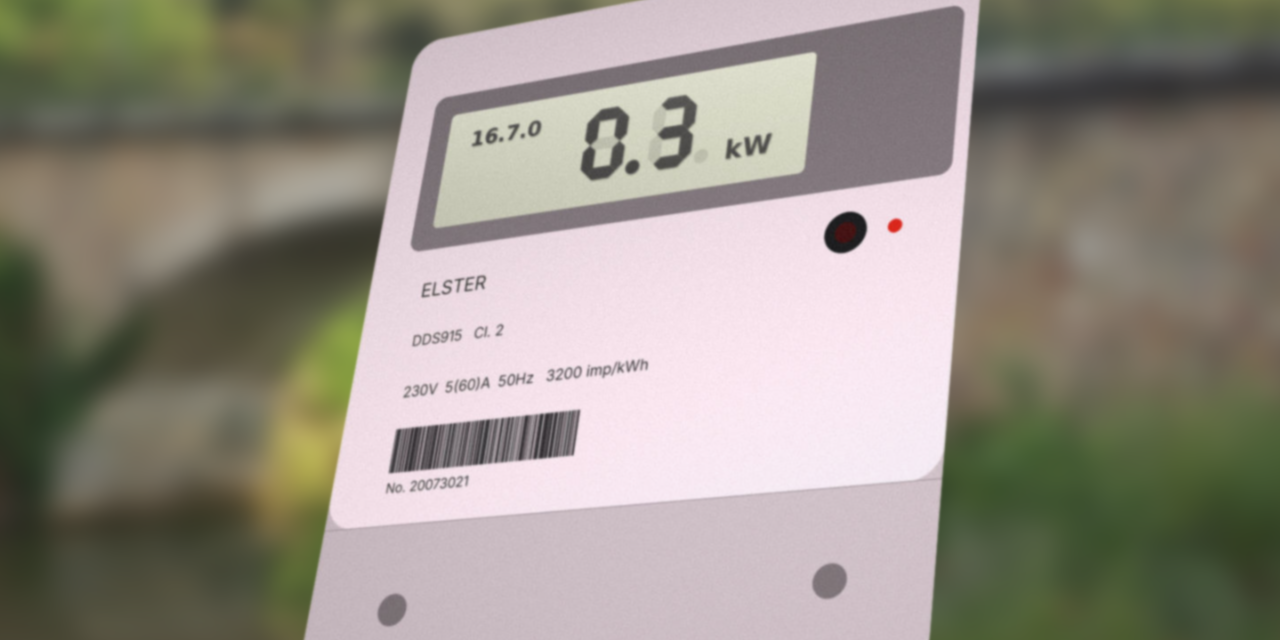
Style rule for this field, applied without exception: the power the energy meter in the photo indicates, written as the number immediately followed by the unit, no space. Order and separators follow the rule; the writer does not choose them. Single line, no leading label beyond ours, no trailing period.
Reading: 0.3kW
